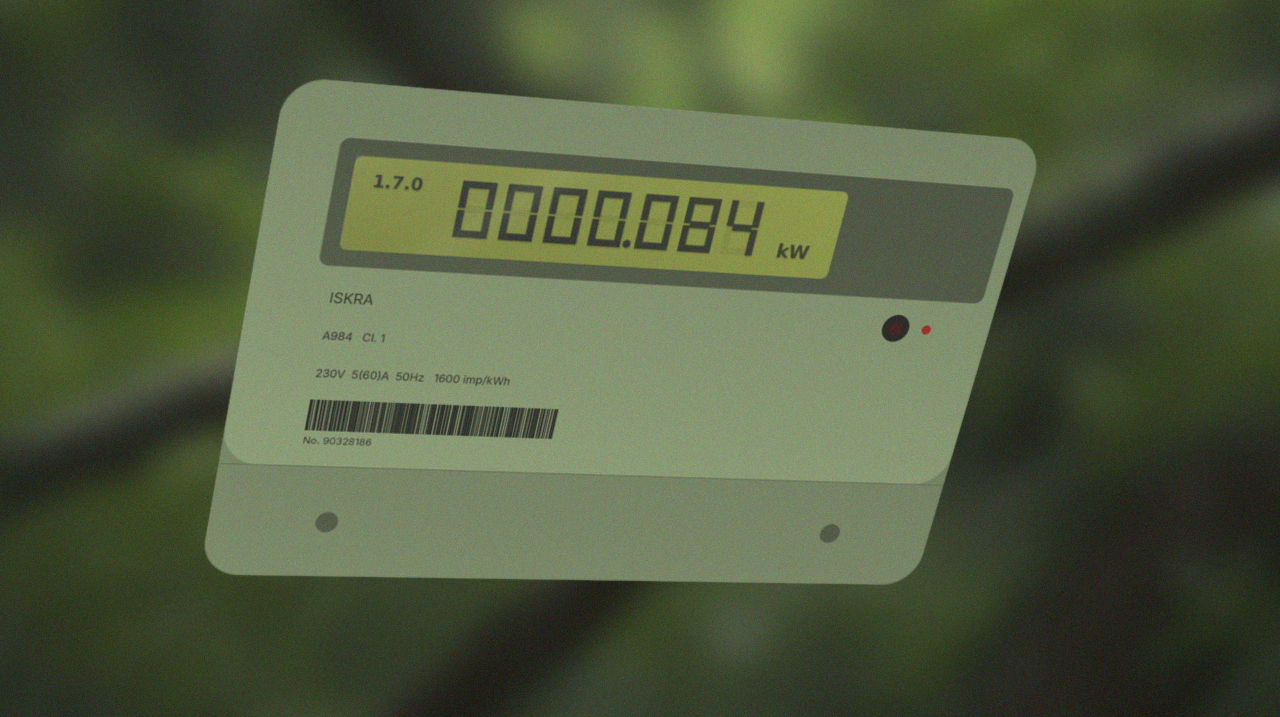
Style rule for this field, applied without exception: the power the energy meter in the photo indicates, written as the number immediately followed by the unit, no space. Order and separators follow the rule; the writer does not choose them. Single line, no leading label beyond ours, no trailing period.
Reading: 0.084kW
